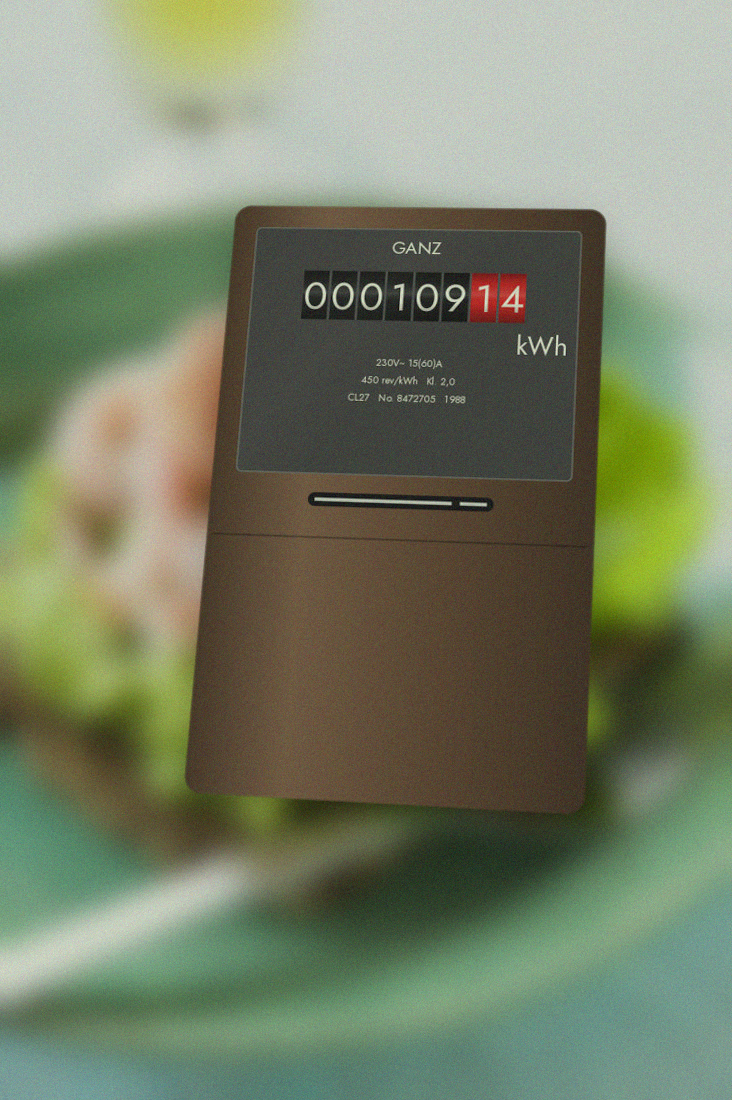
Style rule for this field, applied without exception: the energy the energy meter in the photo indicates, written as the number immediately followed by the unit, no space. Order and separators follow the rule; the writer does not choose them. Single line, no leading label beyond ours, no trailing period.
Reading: 109.14kWh
